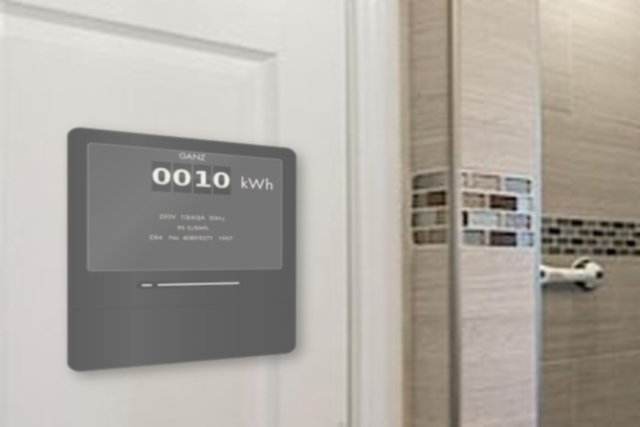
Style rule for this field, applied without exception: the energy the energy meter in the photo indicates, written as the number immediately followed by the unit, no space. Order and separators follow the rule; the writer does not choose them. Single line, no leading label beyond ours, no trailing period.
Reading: 10kWh
